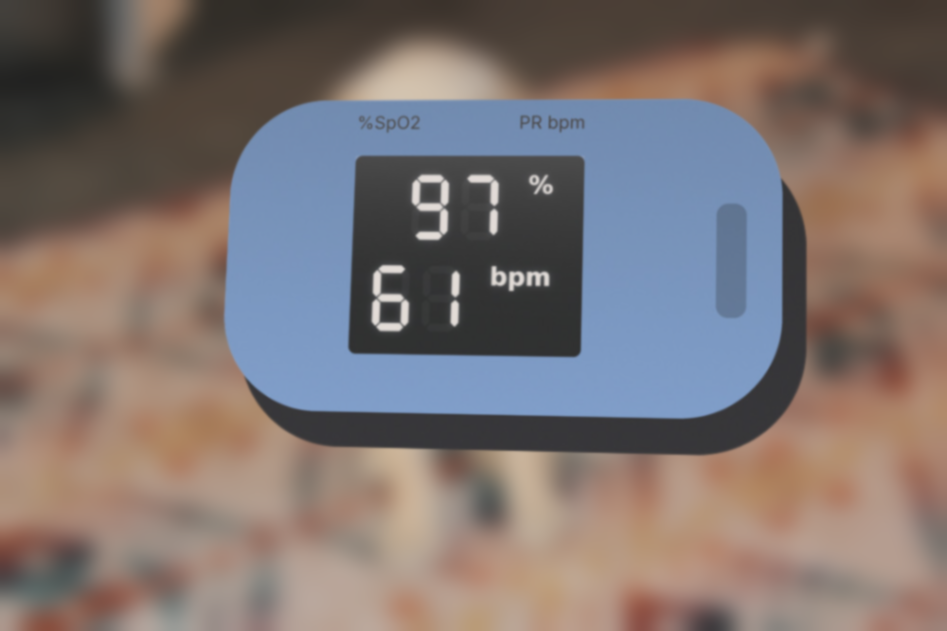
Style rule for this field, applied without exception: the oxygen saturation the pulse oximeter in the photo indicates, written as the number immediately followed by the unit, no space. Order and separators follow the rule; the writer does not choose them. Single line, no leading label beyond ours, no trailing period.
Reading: 97%
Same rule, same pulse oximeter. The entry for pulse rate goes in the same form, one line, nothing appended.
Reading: 61bpm
